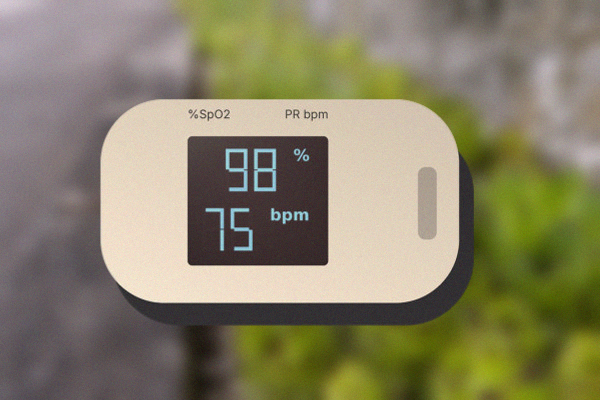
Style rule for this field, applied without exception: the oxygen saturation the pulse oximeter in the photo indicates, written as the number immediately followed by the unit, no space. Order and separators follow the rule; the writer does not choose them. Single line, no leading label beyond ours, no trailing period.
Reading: 98%
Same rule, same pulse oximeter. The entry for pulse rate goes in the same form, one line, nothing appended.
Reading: 75bpm
